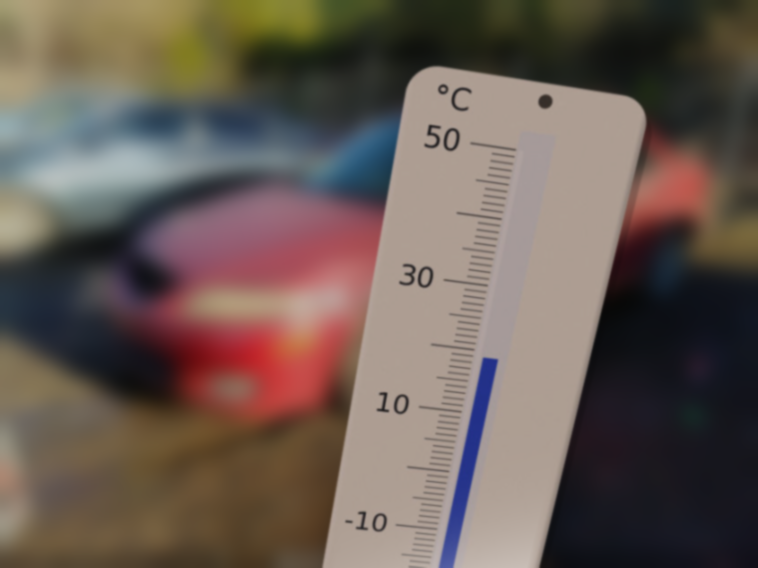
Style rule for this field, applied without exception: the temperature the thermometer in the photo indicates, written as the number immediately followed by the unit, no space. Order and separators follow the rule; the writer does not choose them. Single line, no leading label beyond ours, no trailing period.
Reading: 19°C
